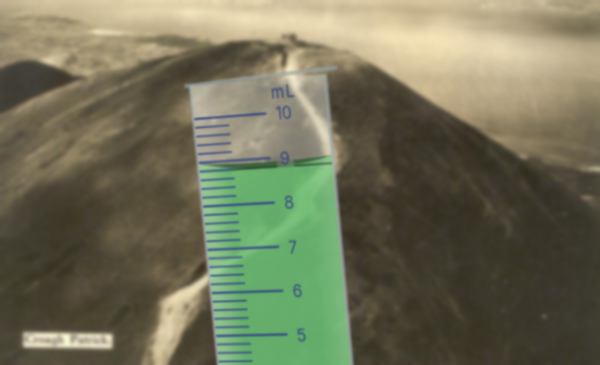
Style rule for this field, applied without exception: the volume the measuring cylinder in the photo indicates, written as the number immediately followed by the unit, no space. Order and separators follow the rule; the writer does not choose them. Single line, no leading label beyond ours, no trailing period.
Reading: 8.8mL
